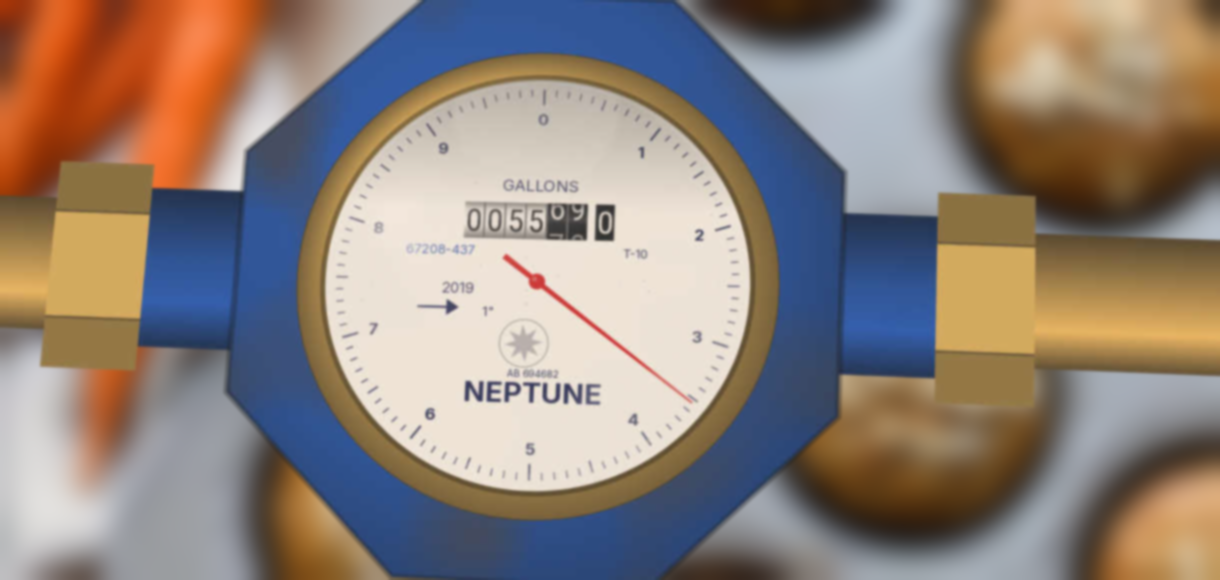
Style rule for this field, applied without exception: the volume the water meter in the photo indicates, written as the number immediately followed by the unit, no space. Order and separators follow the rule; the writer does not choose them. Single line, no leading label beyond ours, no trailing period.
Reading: 55693.5gal
